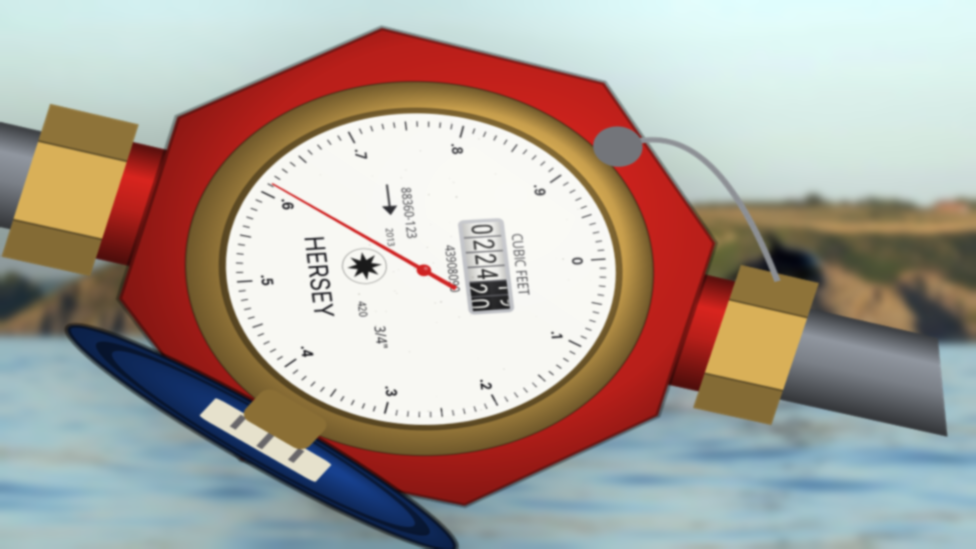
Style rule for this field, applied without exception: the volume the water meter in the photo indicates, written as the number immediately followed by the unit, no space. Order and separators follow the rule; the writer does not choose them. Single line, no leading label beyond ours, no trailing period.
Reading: 22419.61ft³
